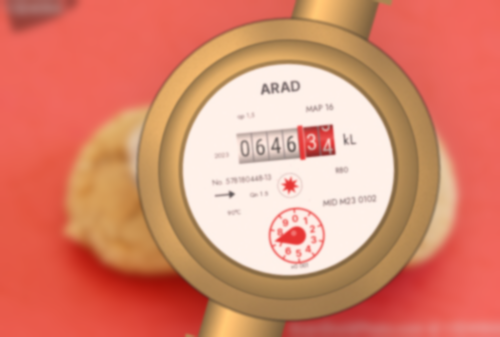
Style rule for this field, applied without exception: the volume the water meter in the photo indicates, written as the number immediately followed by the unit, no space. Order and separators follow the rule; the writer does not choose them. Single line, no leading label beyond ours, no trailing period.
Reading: 646.337kL
